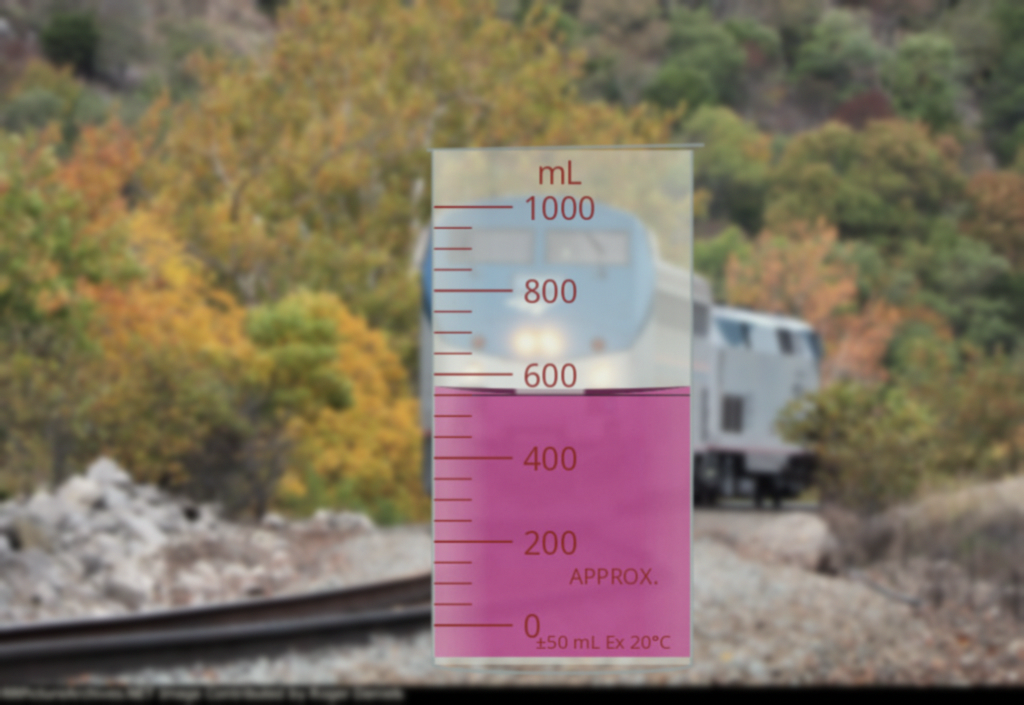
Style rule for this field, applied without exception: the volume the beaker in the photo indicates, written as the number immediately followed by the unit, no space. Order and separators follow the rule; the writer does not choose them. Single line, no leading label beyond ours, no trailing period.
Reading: 550mL
